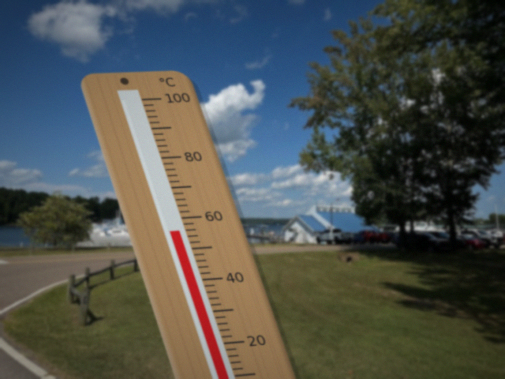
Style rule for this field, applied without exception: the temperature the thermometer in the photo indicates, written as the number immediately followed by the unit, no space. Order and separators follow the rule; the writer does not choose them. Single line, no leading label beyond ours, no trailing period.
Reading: 56°C
